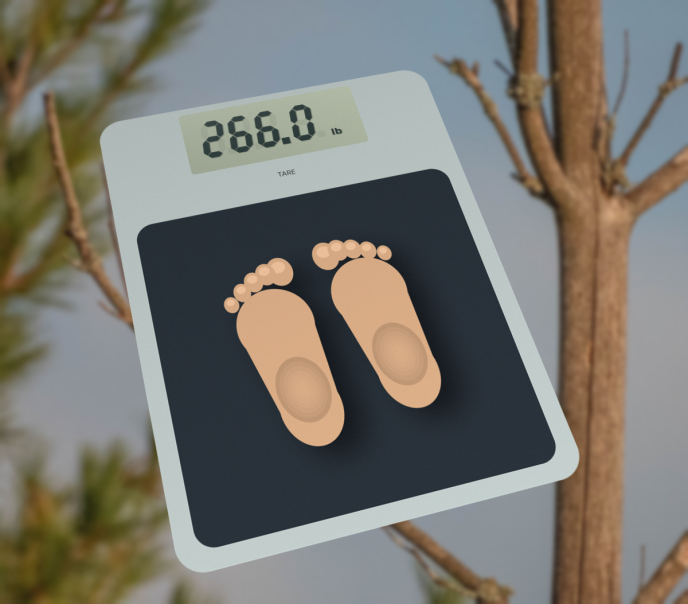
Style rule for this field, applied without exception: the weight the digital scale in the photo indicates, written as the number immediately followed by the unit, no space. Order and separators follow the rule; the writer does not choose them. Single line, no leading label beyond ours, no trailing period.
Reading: 266.0lb
